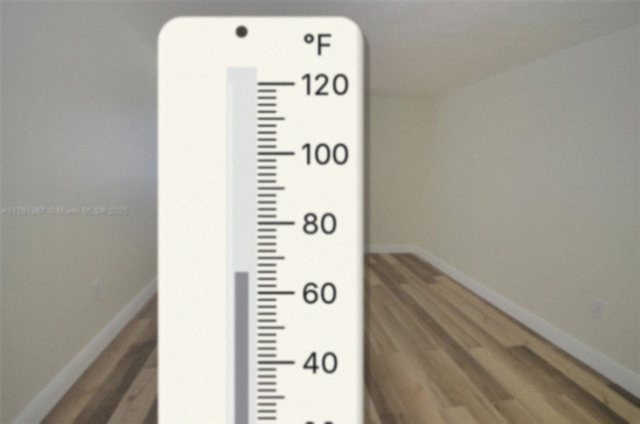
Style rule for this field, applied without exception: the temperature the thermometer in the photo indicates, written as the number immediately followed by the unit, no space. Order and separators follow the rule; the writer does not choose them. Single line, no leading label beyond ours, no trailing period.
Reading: 66°F
